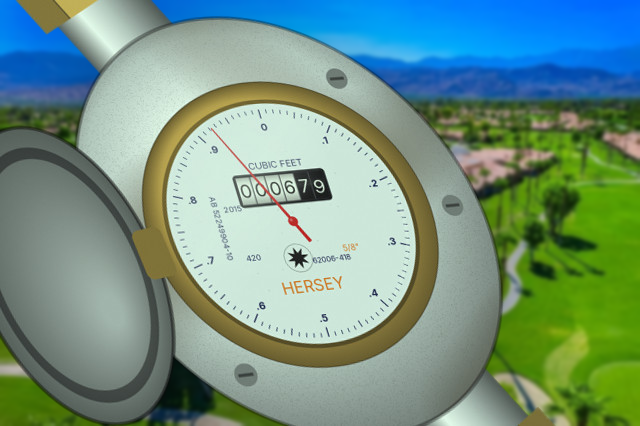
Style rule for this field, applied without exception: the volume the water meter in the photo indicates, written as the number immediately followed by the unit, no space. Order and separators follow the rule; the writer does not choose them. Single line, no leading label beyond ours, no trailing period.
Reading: 678.92ft³
